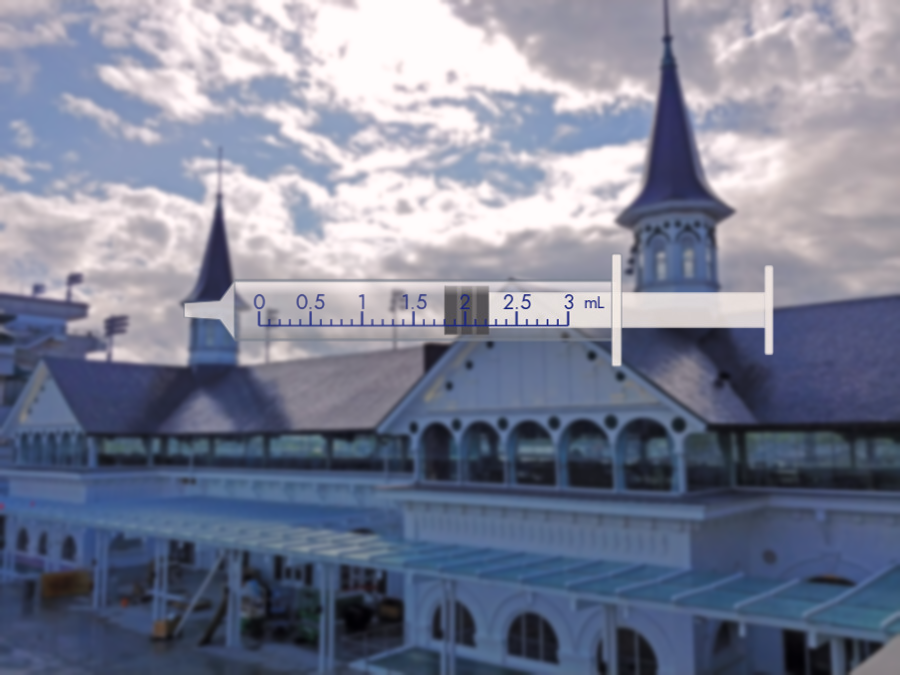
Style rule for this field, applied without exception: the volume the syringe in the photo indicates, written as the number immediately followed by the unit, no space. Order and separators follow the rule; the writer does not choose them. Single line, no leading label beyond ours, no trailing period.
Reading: 1.8mL
